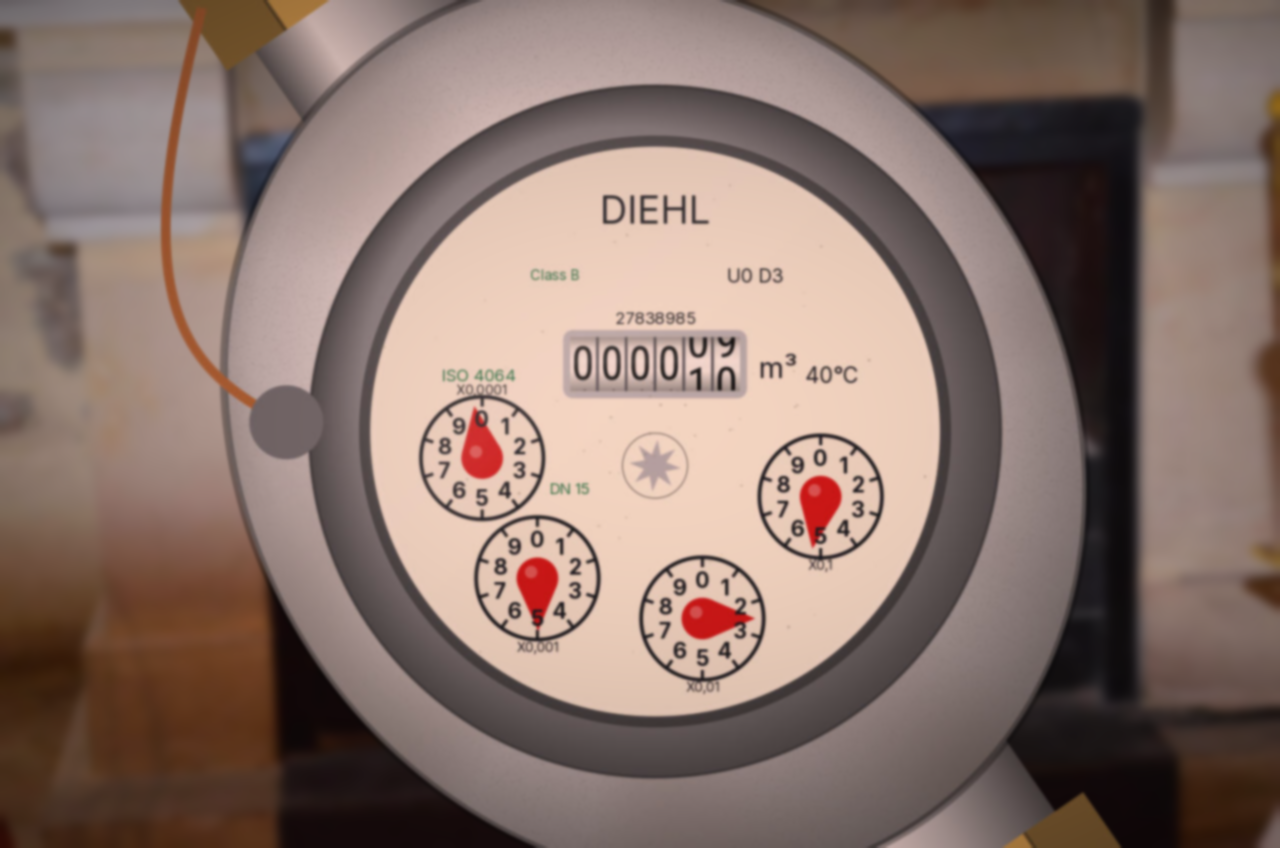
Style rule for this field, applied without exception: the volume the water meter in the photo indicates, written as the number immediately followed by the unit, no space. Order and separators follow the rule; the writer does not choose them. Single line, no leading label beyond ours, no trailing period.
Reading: 9.5249m³
